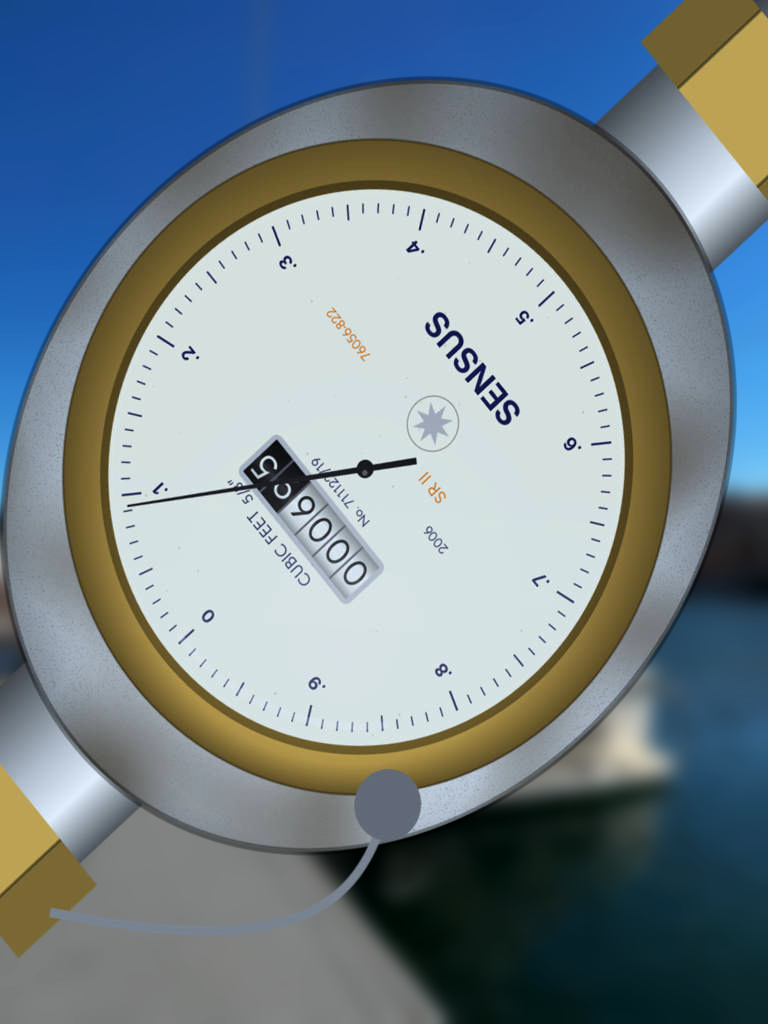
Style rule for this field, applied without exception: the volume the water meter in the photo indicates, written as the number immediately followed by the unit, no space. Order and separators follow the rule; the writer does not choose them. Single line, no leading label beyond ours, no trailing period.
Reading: 695.09ft³
